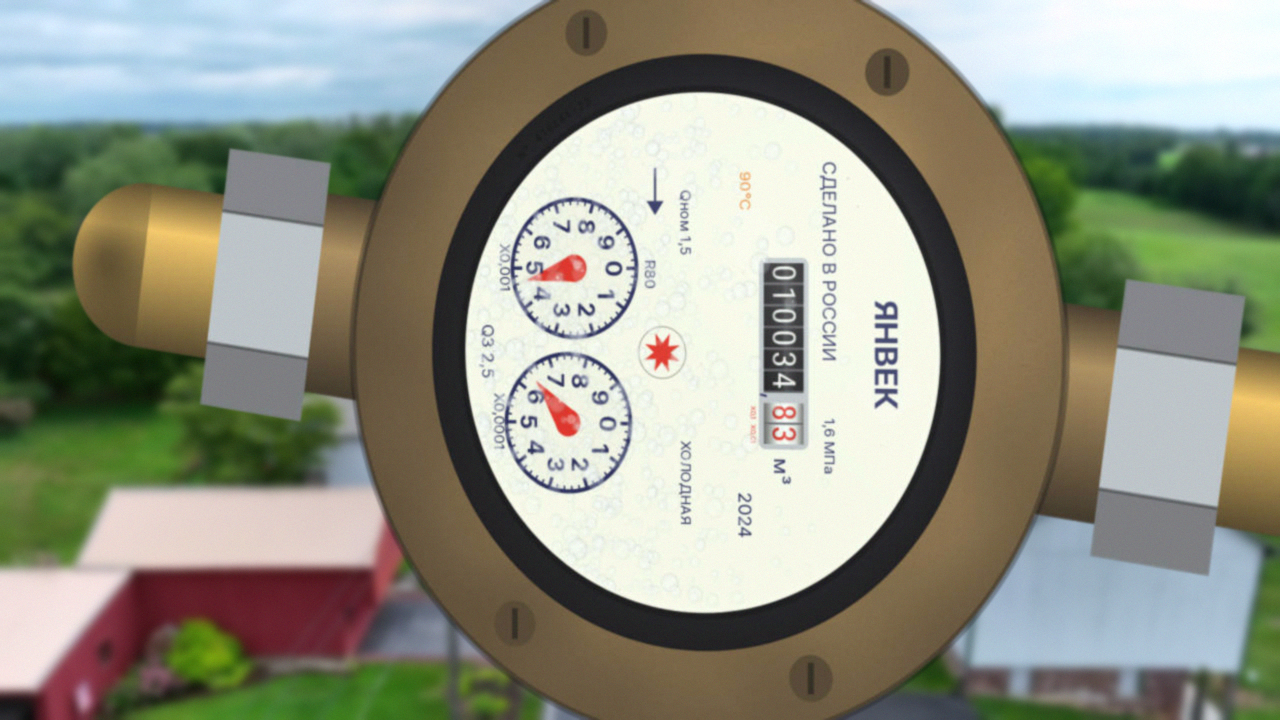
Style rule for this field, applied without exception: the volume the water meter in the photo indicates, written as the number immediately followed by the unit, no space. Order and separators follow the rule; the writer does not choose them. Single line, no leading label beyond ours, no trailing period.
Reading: 10034.8346m³
